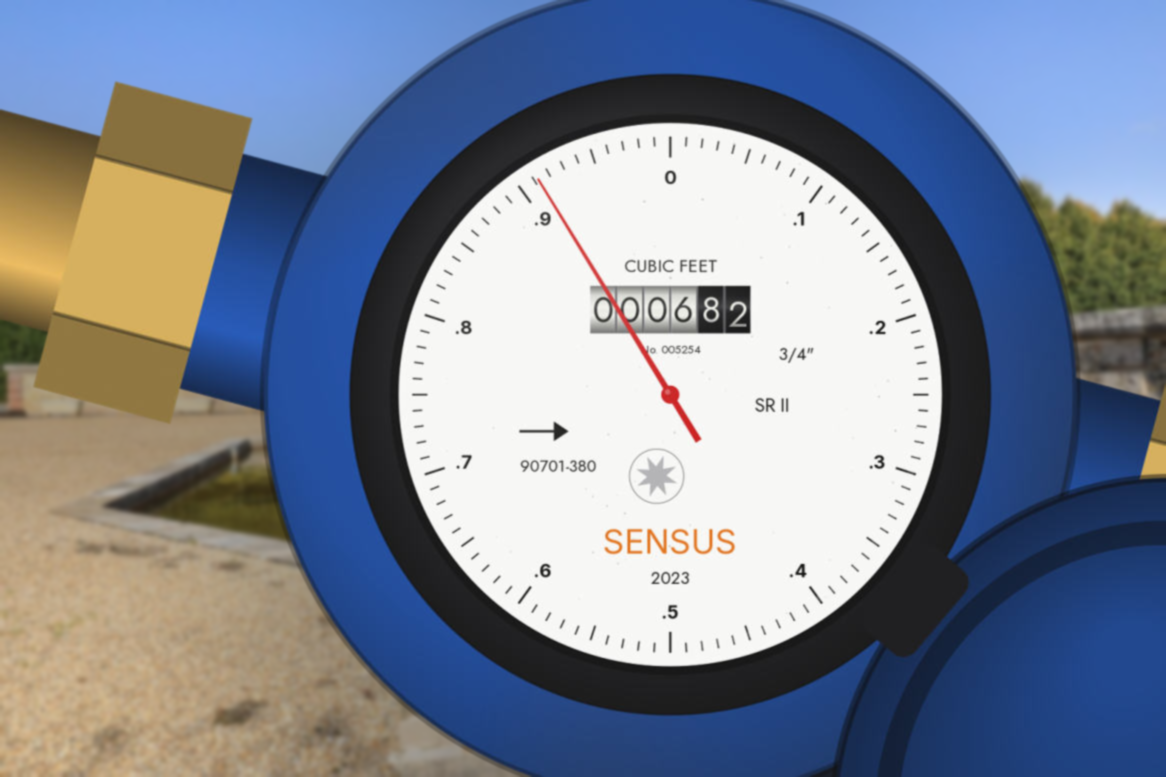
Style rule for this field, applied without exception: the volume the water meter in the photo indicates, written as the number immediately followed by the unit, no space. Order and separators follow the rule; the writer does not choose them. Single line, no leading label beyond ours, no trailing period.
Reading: 681.91ft³
